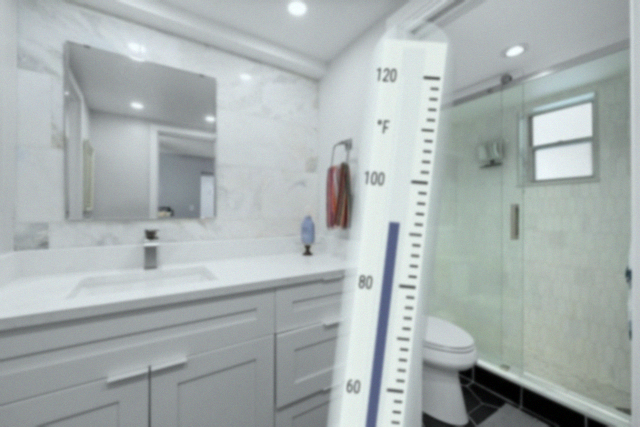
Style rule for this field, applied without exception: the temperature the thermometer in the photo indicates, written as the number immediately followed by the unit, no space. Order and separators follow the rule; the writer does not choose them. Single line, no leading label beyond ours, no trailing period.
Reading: 92°F
